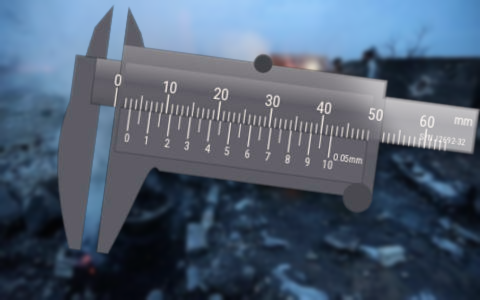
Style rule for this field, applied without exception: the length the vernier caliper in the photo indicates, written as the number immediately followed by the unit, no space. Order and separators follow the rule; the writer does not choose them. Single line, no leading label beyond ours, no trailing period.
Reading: 3.0mm
